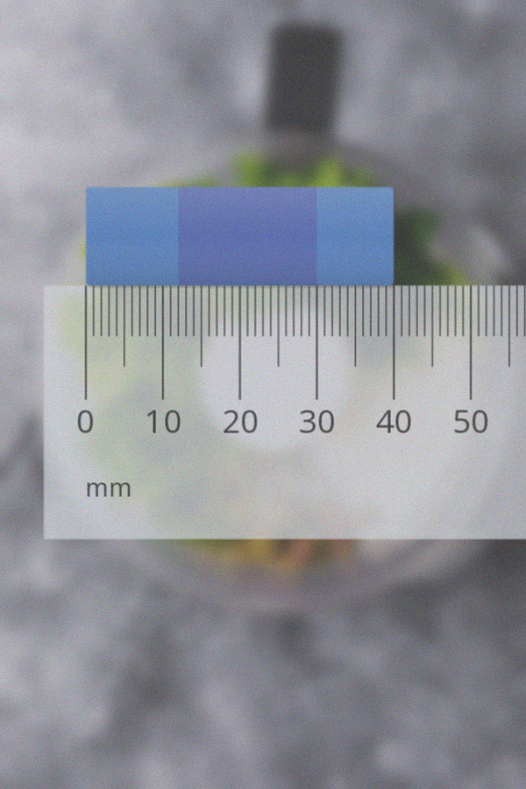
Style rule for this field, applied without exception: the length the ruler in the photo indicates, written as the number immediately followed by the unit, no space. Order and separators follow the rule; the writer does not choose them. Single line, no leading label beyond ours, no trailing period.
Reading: 40mm
